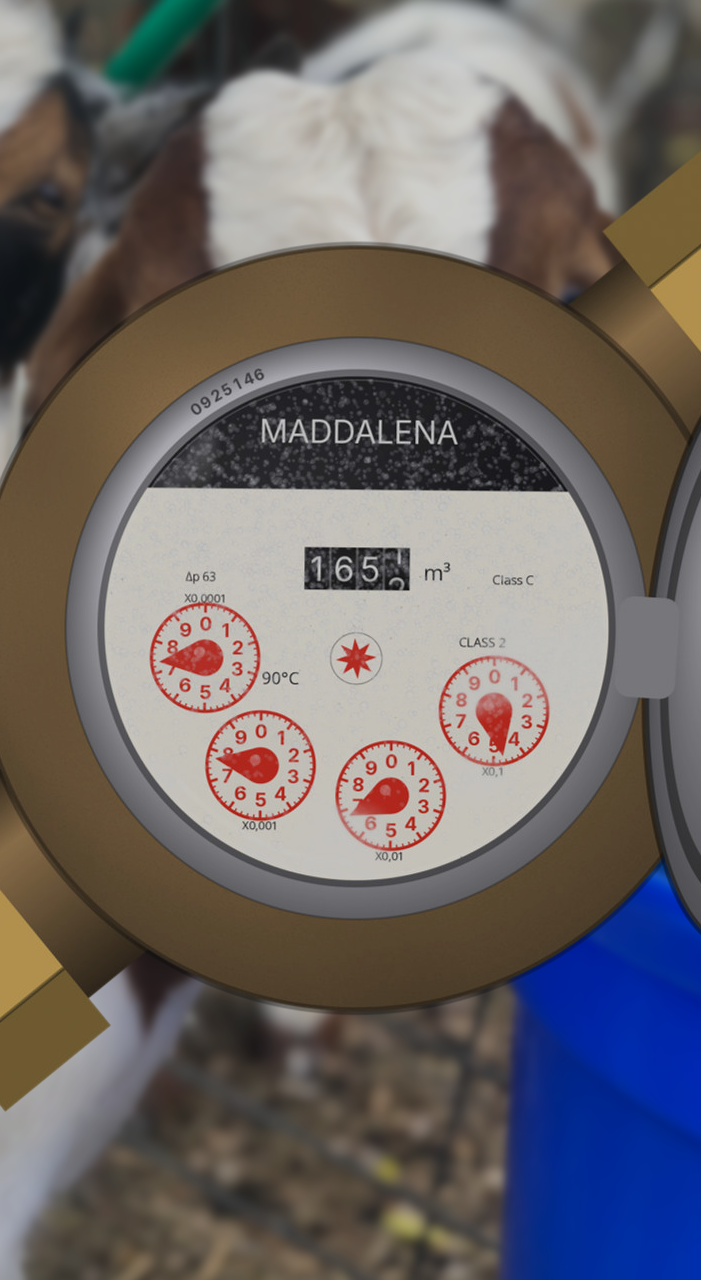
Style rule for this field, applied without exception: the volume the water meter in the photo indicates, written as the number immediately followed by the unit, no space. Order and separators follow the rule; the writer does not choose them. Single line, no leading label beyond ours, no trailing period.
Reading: 1651.4677m³
